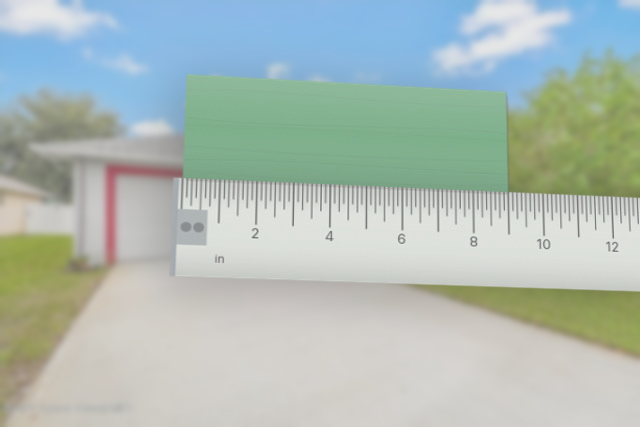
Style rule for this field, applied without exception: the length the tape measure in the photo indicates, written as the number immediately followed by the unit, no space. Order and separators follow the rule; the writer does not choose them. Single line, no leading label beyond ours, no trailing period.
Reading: 9in
